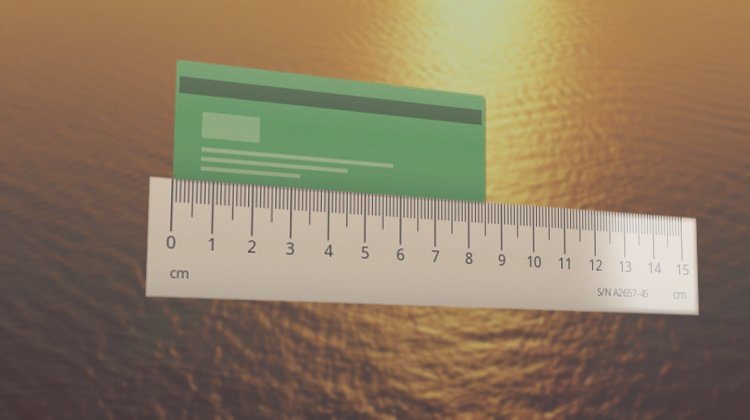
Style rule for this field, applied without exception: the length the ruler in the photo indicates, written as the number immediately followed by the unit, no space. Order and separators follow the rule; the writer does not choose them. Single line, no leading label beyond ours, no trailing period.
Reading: 8.5cm
